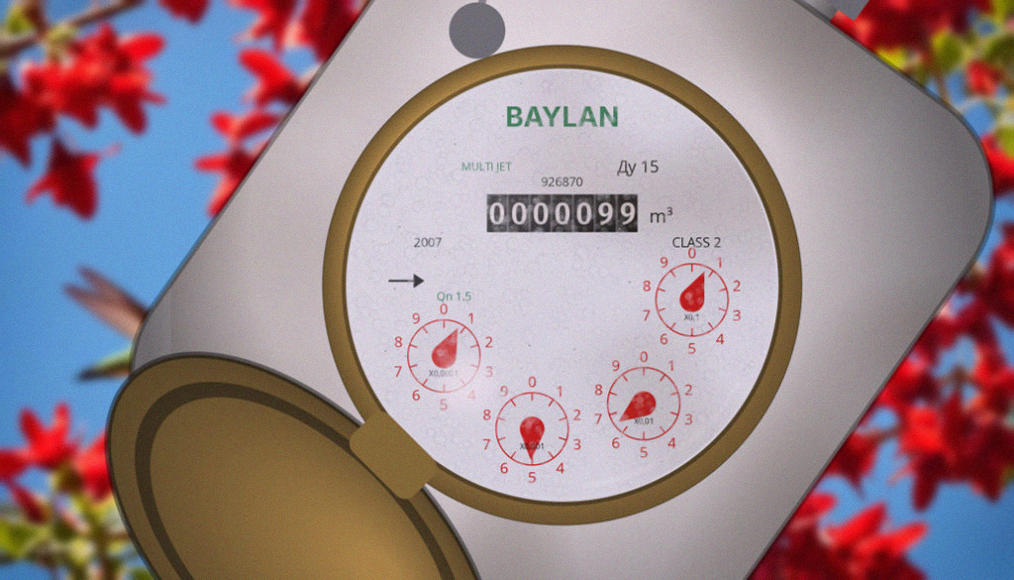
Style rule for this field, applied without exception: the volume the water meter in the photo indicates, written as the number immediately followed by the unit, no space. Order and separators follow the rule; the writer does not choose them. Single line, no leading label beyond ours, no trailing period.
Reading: 99.0650m³
